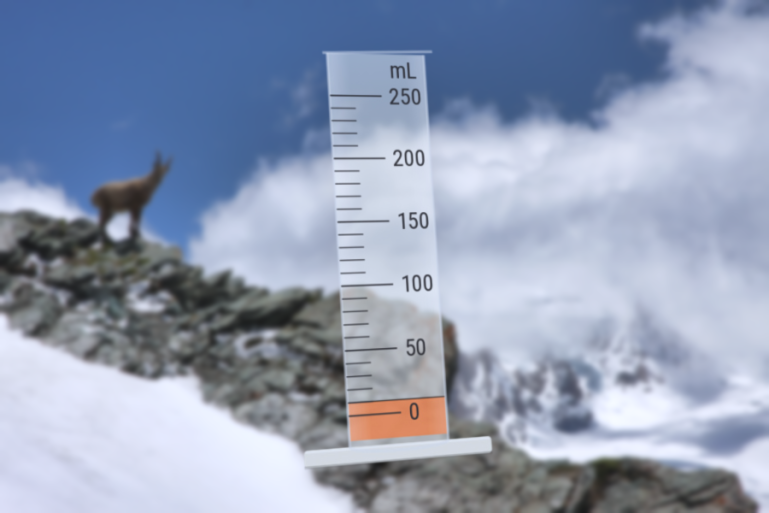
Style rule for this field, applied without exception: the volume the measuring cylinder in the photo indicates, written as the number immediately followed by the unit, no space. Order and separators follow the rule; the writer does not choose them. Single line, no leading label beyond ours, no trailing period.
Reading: 10mL
